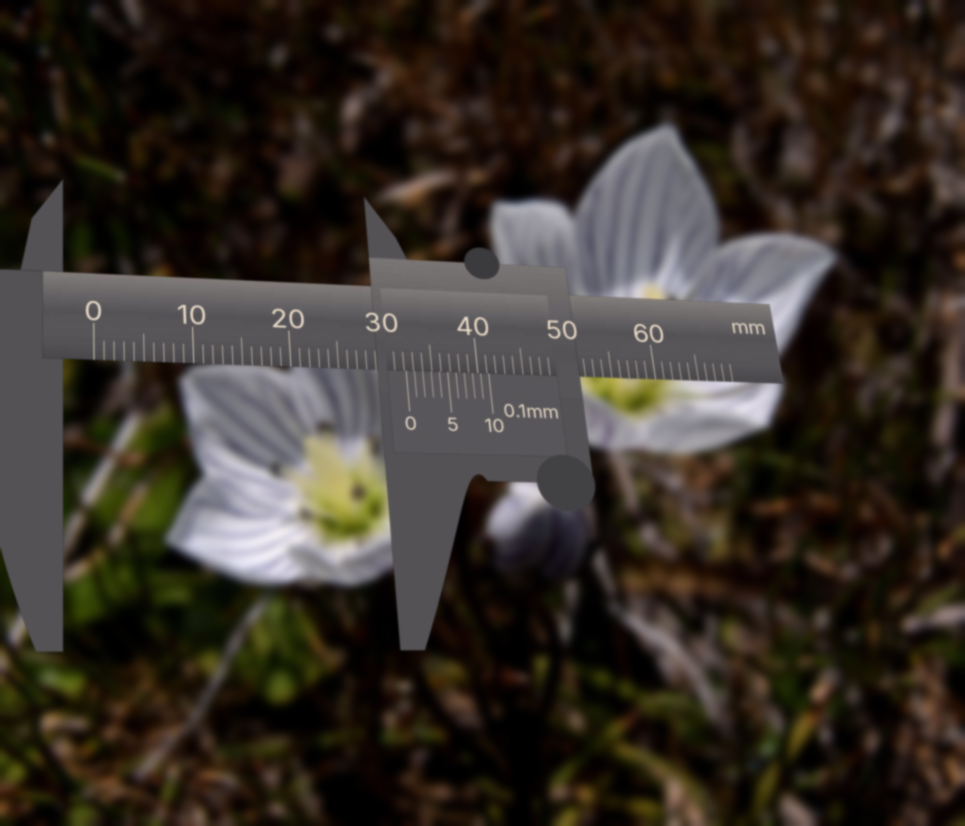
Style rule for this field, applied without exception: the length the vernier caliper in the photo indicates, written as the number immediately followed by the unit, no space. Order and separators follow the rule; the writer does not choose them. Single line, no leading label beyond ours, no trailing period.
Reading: 32.2mm
